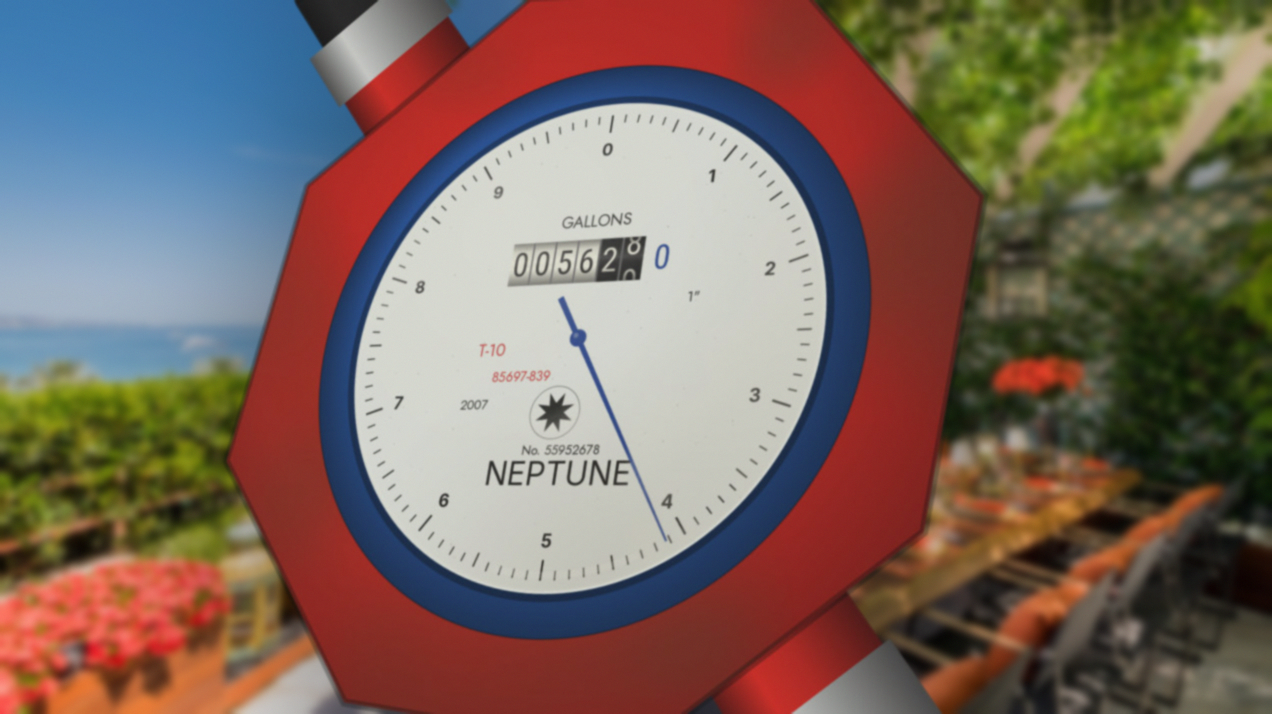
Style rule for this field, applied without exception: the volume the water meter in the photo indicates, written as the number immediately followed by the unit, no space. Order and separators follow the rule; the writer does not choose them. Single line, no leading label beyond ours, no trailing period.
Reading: 56284.1gal
